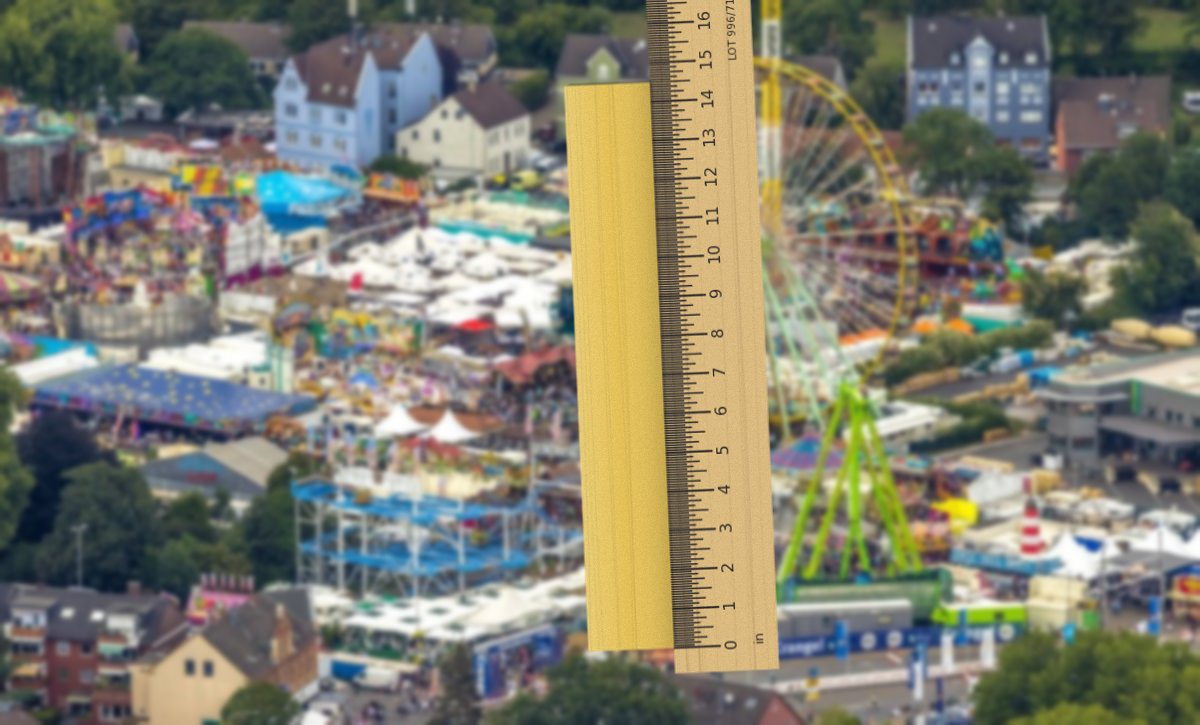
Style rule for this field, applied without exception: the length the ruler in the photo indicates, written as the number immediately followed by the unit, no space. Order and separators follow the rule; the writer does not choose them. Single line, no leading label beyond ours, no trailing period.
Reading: 14.5in
